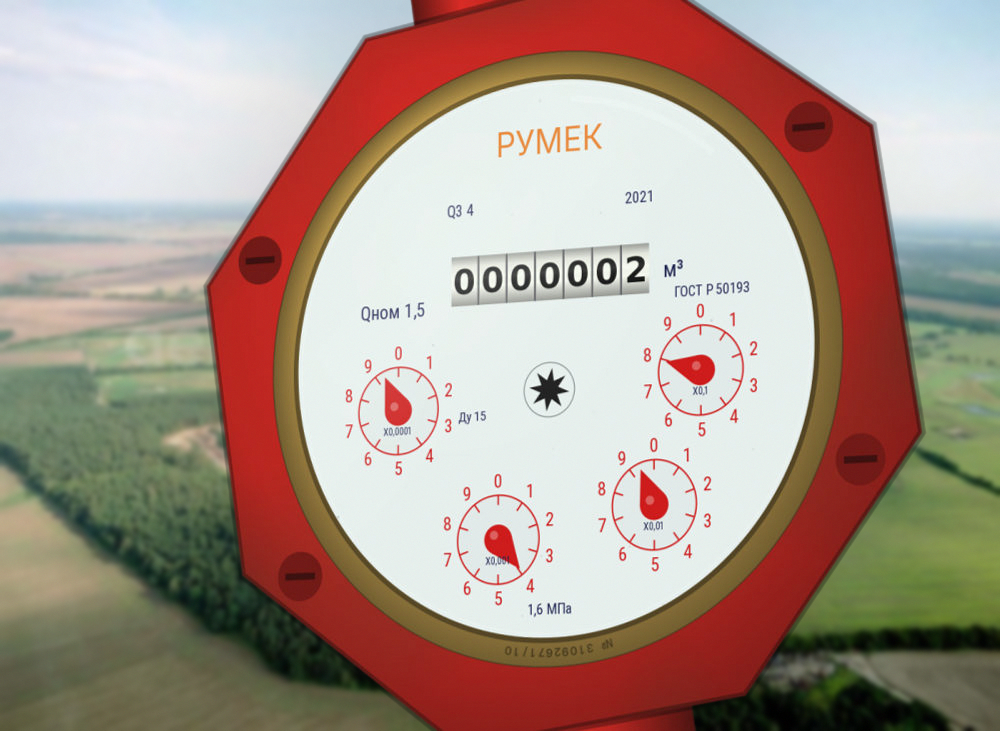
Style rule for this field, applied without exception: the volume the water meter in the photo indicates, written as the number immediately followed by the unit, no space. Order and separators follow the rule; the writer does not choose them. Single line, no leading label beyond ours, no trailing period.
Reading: 2.7939m³
